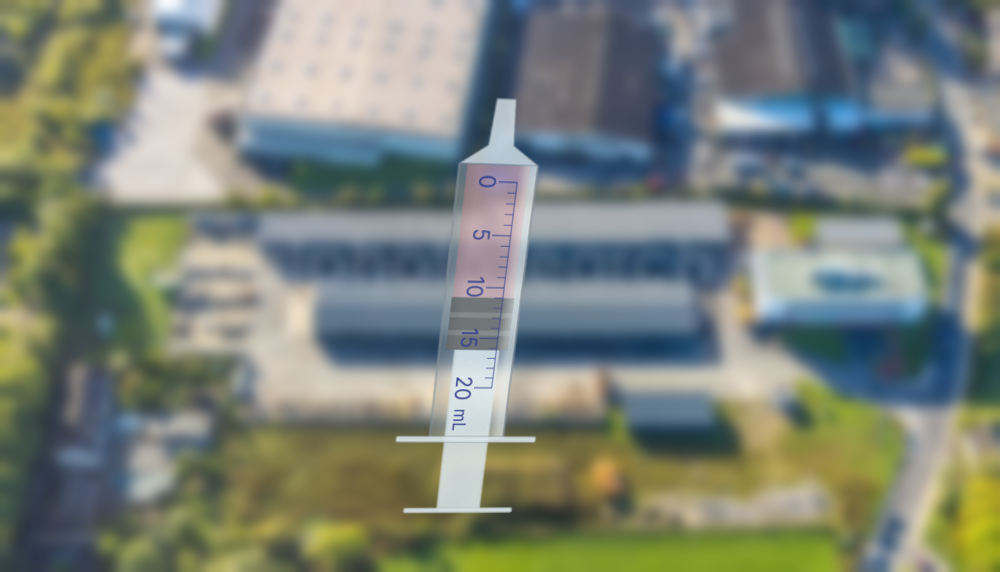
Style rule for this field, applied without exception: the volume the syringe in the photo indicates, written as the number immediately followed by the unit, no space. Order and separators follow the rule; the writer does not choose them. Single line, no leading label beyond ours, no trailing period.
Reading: 11mL
